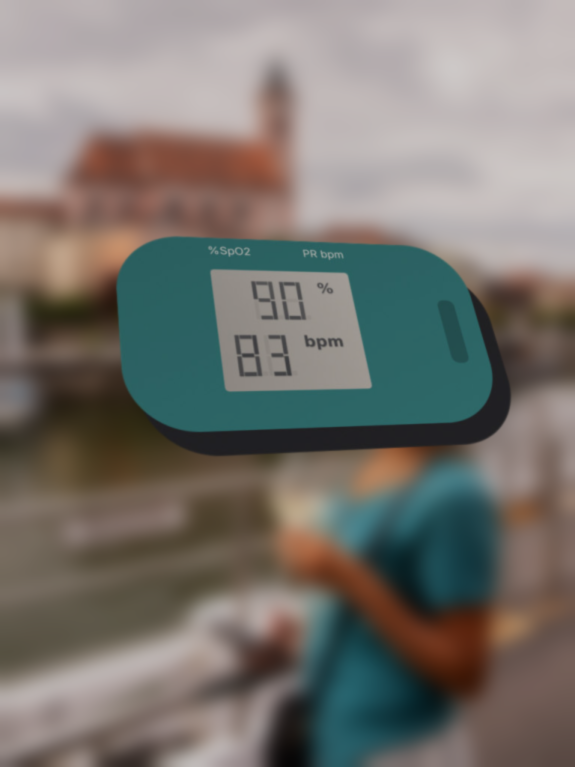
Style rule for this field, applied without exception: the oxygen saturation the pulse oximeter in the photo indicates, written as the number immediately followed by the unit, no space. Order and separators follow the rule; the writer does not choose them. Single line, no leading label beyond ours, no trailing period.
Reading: 90%
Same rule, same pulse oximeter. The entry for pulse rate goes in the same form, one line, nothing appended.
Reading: 83bpm
